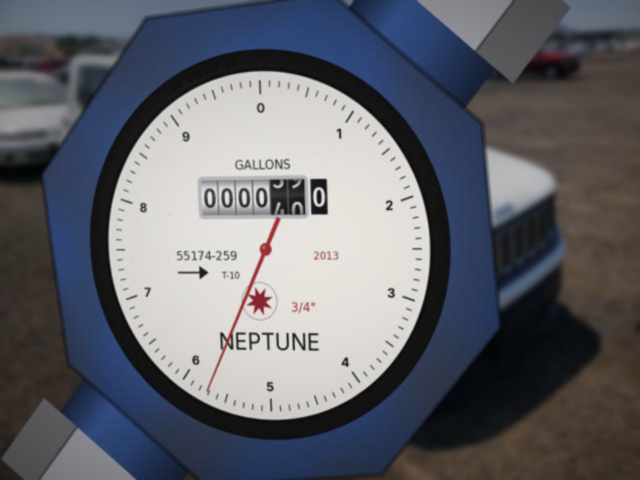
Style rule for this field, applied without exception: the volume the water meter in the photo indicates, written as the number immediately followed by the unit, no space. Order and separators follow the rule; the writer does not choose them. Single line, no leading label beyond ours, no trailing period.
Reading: 395.7gal
